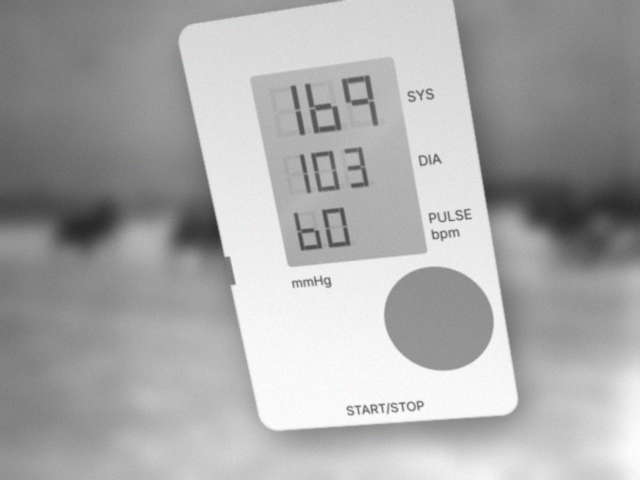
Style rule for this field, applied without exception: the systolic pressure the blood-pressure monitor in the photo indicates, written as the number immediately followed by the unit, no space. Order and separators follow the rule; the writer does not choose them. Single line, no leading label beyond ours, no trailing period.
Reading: 169mmHg
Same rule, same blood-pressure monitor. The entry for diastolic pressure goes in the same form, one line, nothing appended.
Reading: 103mmHg
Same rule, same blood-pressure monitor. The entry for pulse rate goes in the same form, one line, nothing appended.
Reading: 60bpm
